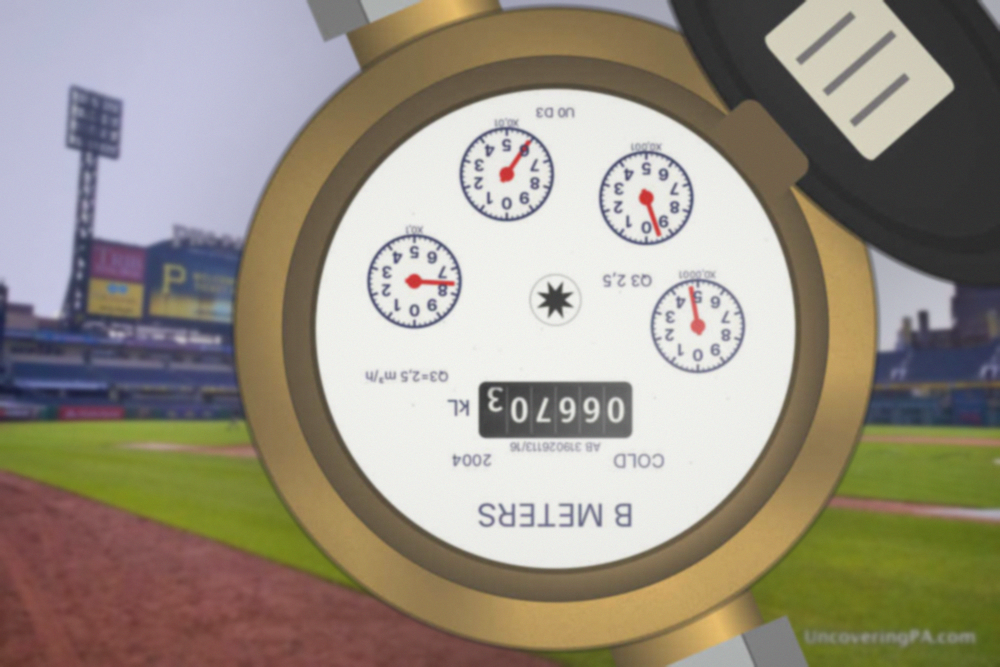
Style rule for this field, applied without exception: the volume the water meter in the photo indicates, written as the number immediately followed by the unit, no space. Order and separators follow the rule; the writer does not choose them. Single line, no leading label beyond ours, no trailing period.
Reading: 66702.7594kL
